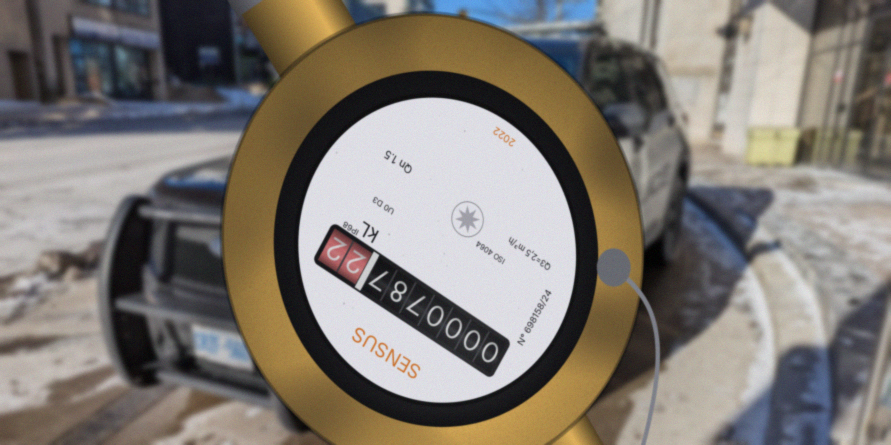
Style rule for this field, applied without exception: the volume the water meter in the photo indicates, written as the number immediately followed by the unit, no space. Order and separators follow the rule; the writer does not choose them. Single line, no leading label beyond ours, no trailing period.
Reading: 787.22kL
